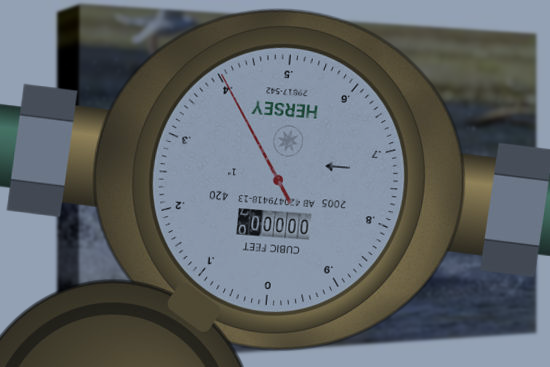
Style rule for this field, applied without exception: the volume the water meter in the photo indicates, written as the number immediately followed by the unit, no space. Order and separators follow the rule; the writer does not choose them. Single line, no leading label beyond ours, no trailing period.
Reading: 6.40ft³
